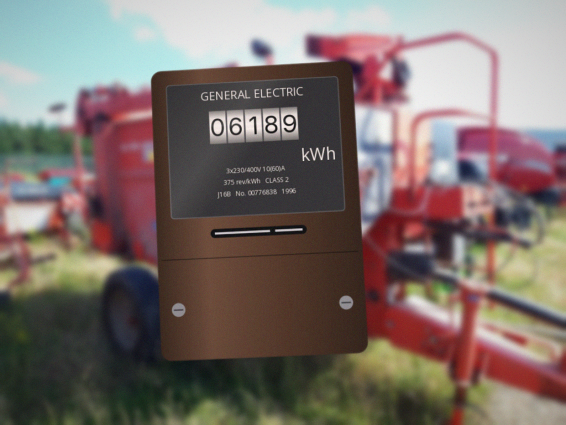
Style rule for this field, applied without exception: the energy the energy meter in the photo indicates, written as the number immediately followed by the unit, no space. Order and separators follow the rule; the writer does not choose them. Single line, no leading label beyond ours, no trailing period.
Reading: 6189kWh
